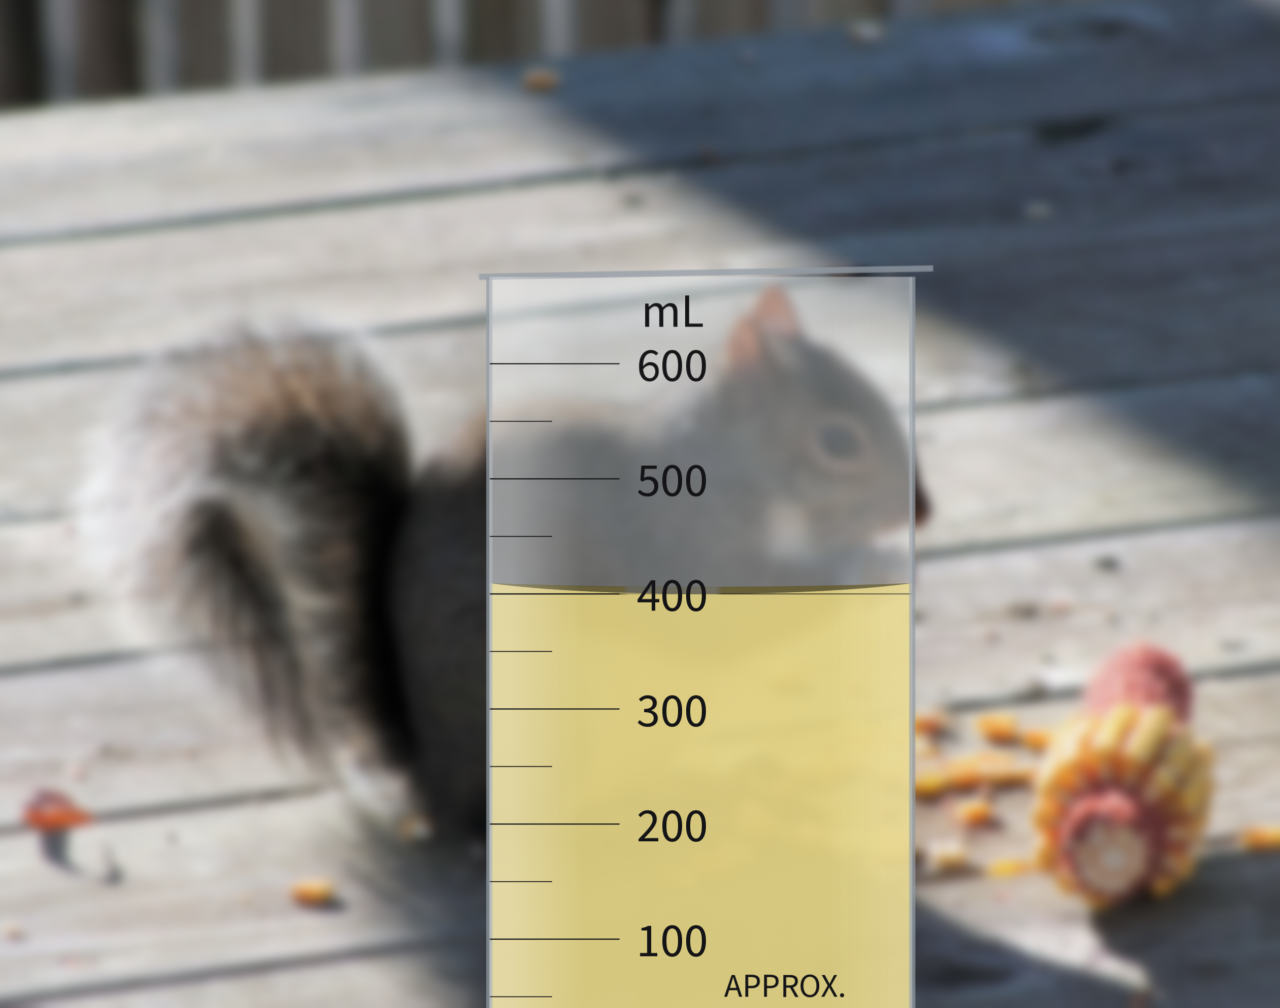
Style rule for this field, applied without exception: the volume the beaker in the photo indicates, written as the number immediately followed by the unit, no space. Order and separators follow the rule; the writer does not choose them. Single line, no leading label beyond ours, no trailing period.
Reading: 400mL
